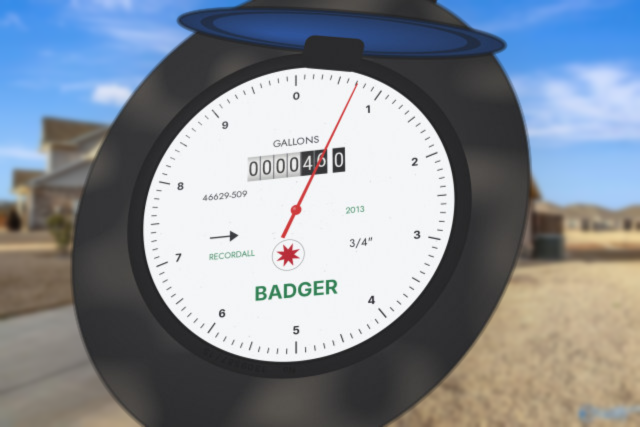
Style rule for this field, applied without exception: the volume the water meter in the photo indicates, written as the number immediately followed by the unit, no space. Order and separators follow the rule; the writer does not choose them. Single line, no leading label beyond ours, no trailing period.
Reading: 460.7gal
